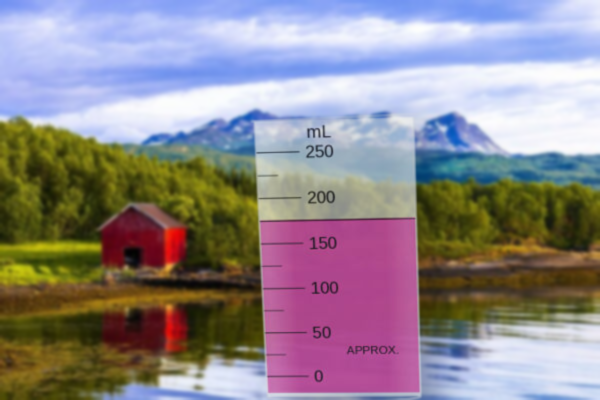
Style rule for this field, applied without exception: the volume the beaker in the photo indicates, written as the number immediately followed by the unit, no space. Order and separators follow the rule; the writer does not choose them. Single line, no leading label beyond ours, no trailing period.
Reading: 175mL
